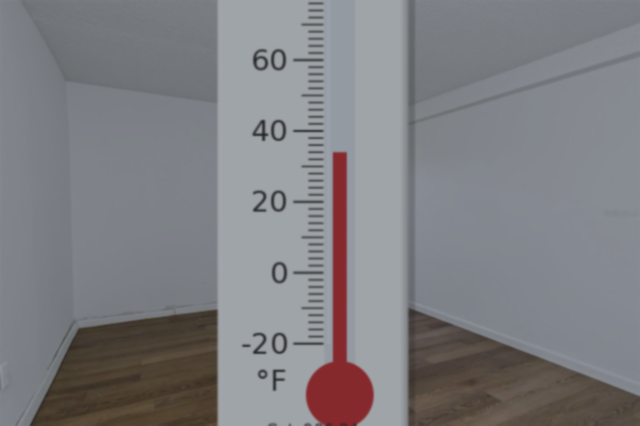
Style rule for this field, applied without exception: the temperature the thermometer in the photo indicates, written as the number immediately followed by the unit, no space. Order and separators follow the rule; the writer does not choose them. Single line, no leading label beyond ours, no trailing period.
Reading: 34°F
